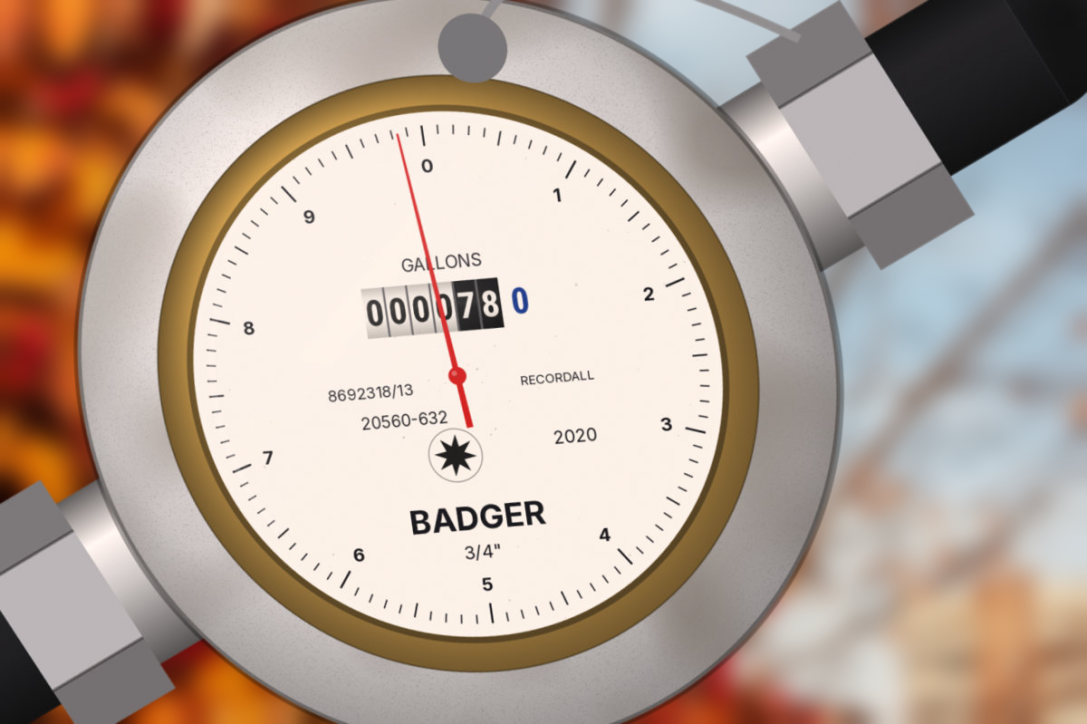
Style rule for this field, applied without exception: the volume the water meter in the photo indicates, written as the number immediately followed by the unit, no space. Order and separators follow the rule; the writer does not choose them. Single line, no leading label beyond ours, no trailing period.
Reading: 779.8gal
